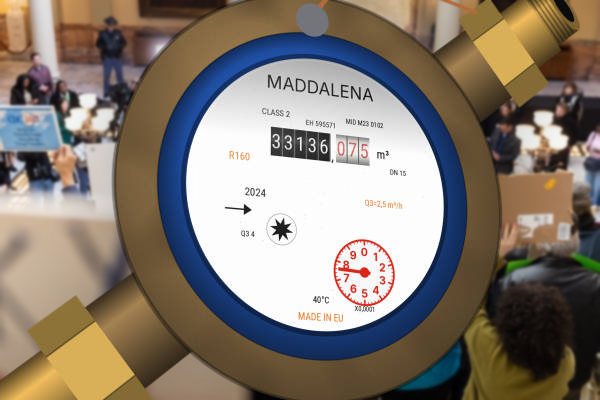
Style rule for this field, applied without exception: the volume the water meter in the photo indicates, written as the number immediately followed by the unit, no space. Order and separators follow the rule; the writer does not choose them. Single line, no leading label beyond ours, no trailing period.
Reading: 33136.0757m³
